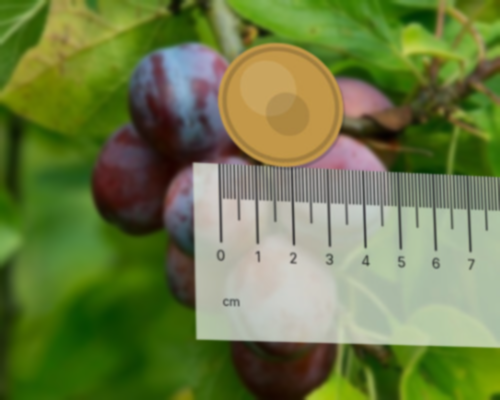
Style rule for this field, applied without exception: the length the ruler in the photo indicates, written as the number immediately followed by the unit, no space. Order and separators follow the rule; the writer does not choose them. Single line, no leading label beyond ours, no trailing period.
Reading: 3.5cm
